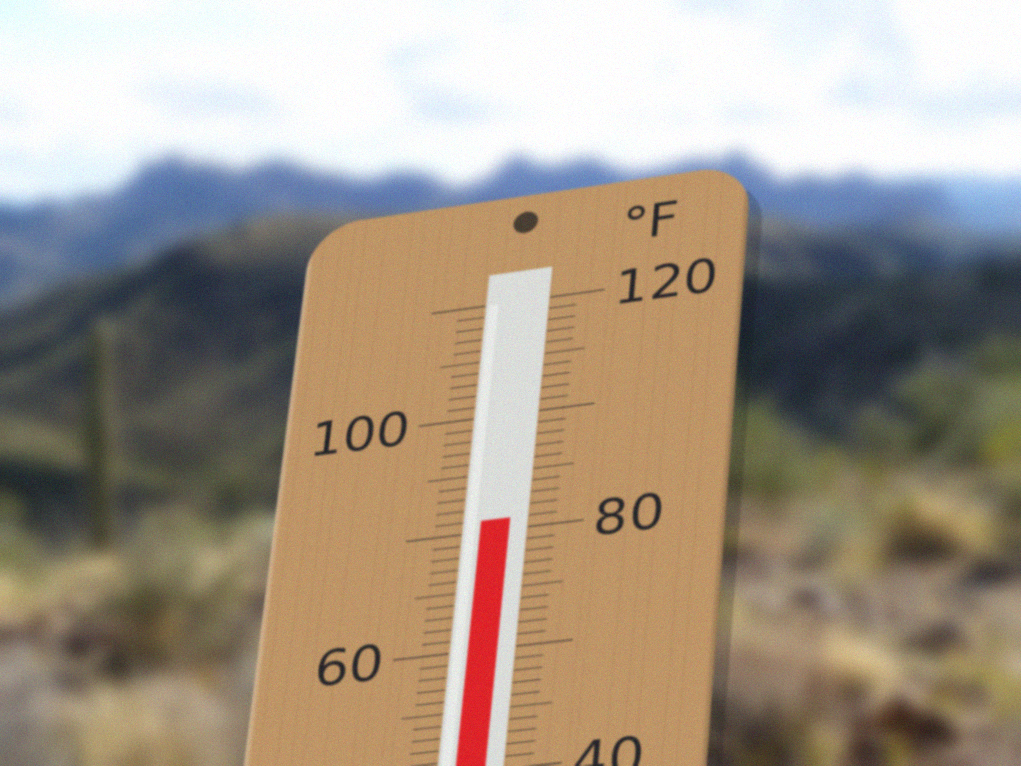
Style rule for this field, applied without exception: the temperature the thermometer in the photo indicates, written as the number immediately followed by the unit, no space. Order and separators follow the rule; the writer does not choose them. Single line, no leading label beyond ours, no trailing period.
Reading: 82°F
